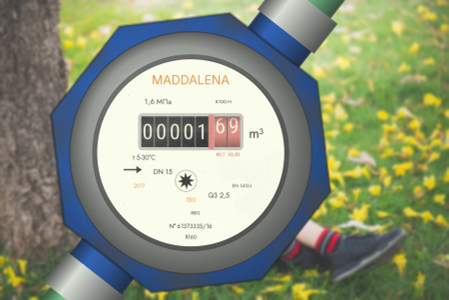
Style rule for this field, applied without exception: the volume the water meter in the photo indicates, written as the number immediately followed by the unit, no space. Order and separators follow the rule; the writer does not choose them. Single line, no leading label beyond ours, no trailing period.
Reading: 1.69m³
